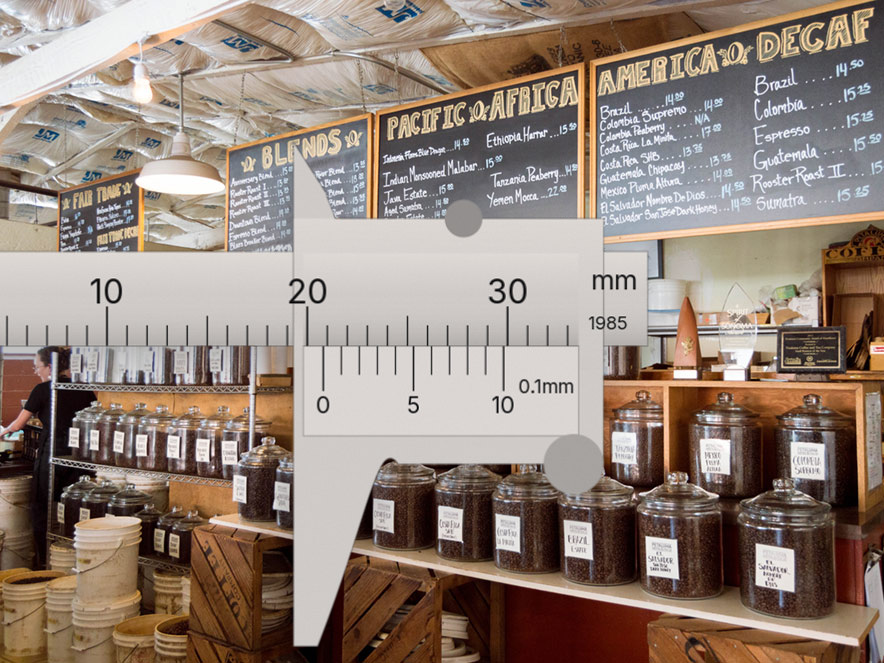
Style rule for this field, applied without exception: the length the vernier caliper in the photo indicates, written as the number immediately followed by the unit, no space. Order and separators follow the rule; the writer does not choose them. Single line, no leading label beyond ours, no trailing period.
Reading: 20.8mm
